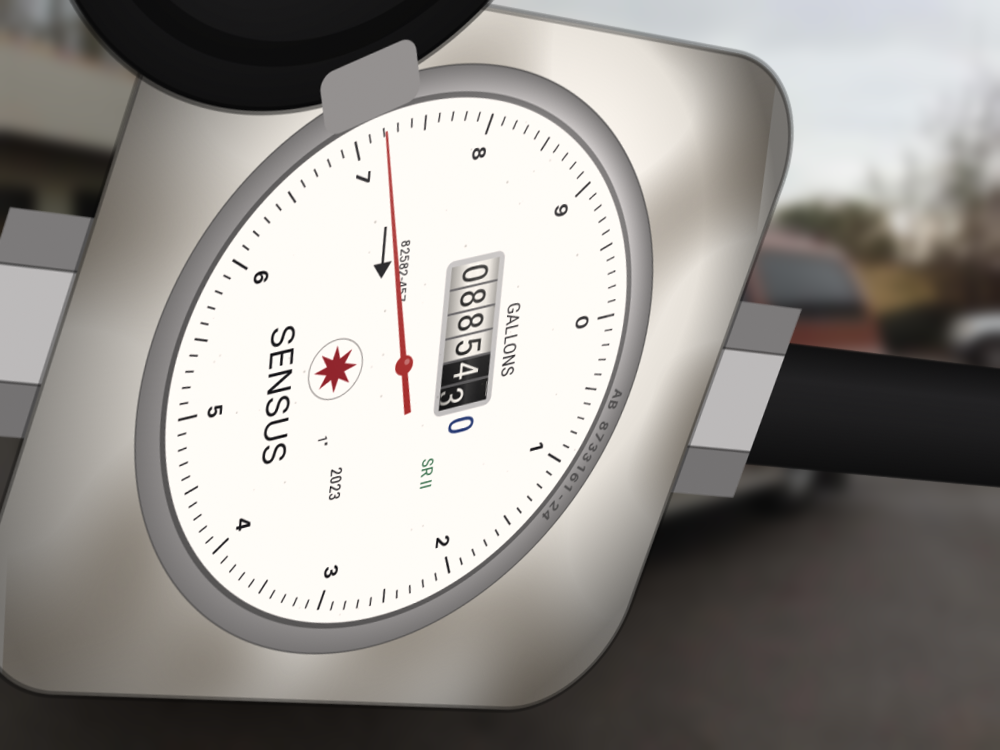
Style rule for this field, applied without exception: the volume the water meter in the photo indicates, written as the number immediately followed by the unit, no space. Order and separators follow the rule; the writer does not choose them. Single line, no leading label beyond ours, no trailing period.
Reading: 885427.2gal
